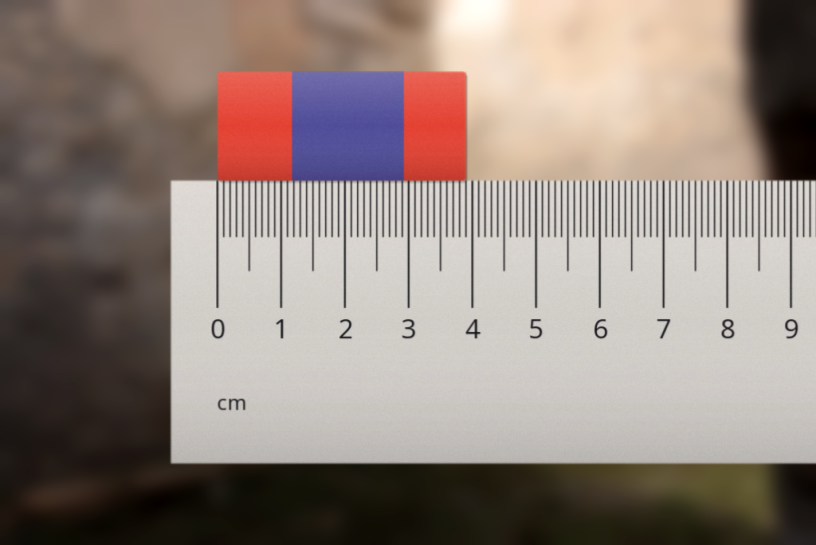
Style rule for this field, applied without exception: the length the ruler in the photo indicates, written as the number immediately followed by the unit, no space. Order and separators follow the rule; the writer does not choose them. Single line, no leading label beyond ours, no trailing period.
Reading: 3.9cm
